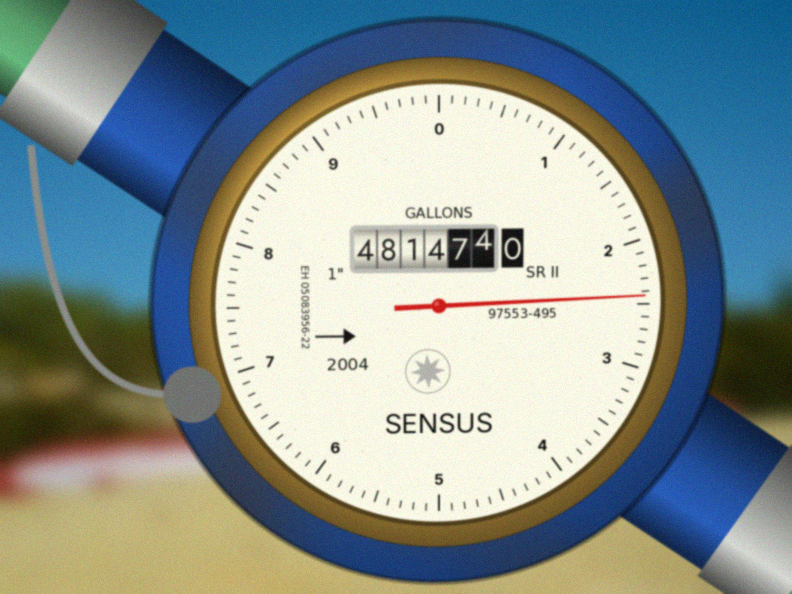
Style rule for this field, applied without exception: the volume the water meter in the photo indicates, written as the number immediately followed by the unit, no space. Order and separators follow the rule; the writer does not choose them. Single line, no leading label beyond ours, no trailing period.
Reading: 4814742.4gal
